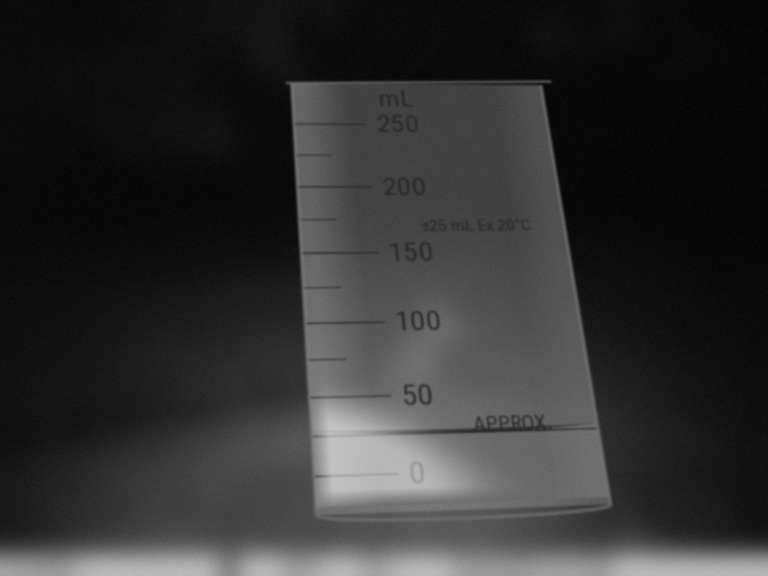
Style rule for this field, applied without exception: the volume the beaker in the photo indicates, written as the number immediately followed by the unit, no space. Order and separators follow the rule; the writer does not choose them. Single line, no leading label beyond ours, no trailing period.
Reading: 25mL
